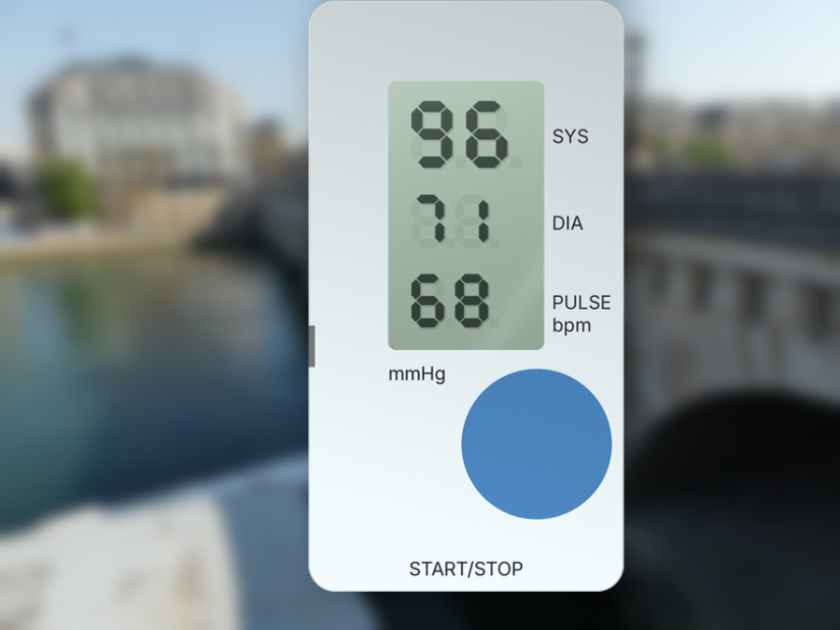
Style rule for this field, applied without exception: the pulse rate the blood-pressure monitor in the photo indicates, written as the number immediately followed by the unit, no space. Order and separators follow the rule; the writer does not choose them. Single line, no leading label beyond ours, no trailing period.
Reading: 68bpm
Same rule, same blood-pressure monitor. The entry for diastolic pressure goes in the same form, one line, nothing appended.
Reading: 71mmHg
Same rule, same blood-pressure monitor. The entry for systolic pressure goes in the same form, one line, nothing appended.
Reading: 96mmHg
